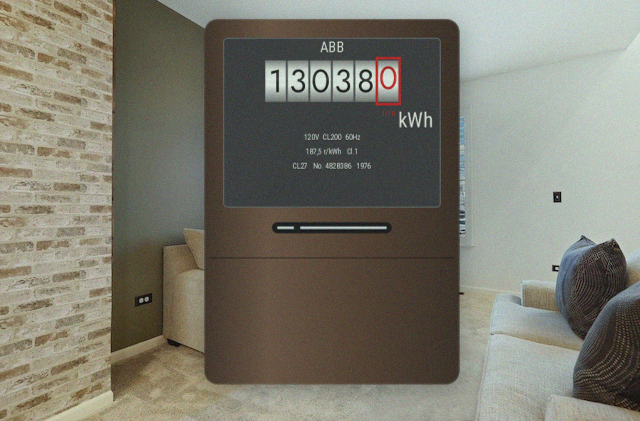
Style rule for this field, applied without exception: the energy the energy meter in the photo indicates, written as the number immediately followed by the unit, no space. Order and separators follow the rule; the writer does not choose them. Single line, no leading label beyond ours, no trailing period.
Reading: 13038.0kWh
